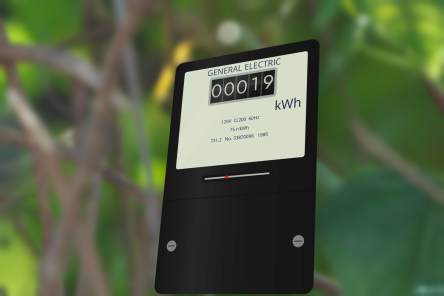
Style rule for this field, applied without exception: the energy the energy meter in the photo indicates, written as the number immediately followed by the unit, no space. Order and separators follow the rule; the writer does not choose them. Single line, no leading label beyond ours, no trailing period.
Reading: 19kWh
